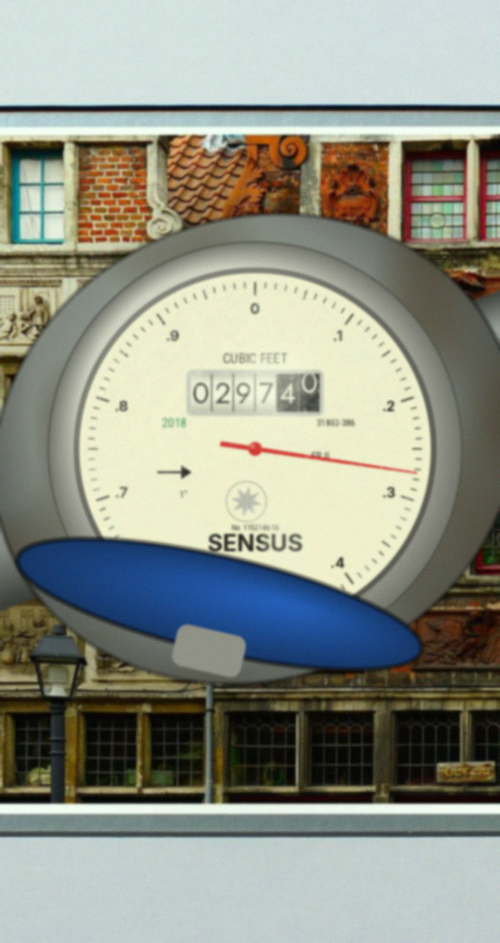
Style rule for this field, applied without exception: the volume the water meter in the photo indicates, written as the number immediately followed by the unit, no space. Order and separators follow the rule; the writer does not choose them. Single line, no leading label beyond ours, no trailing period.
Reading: 29740.27ft³
